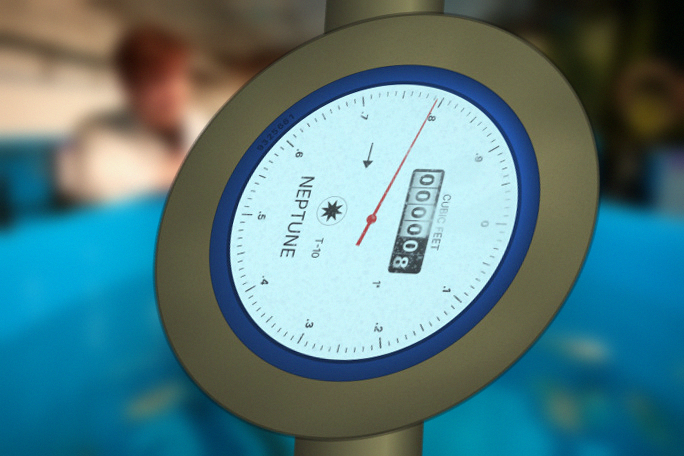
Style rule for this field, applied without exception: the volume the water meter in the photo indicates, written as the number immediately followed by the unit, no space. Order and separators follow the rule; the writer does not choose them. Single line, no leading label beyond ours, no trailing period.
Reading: 7.79ft³
